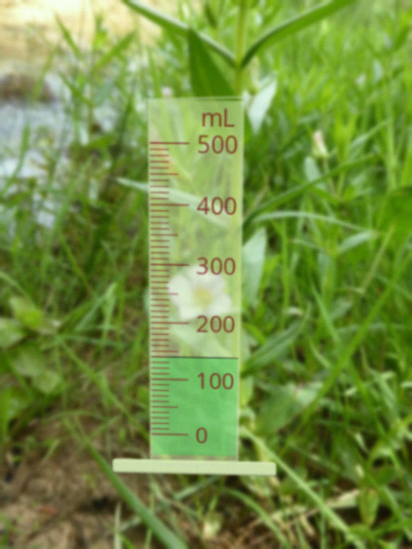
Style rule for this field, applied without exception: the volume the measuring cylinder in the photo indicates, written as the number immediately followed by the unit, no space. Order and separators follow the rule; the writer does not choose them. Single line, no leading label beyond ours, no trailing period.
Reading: 140mL
